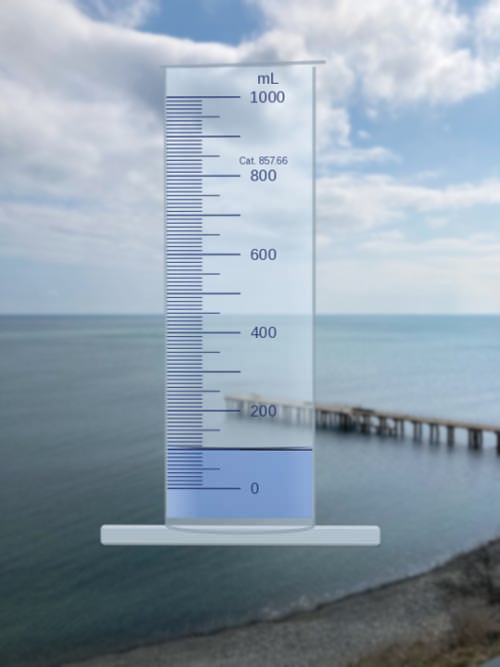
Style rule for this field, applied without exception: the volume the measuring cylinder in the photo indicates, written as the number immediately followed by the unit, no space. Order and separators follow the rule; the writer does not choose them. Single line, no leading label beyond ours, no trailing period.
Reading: 100mL
